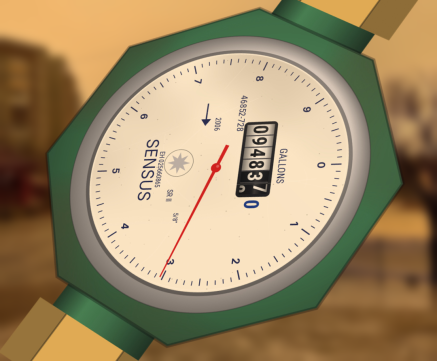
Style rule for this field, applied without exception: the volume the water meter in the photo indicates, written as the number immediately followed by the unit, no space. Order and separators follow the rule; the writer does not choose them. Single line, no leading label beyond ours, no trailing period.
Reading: 948373.0gal
